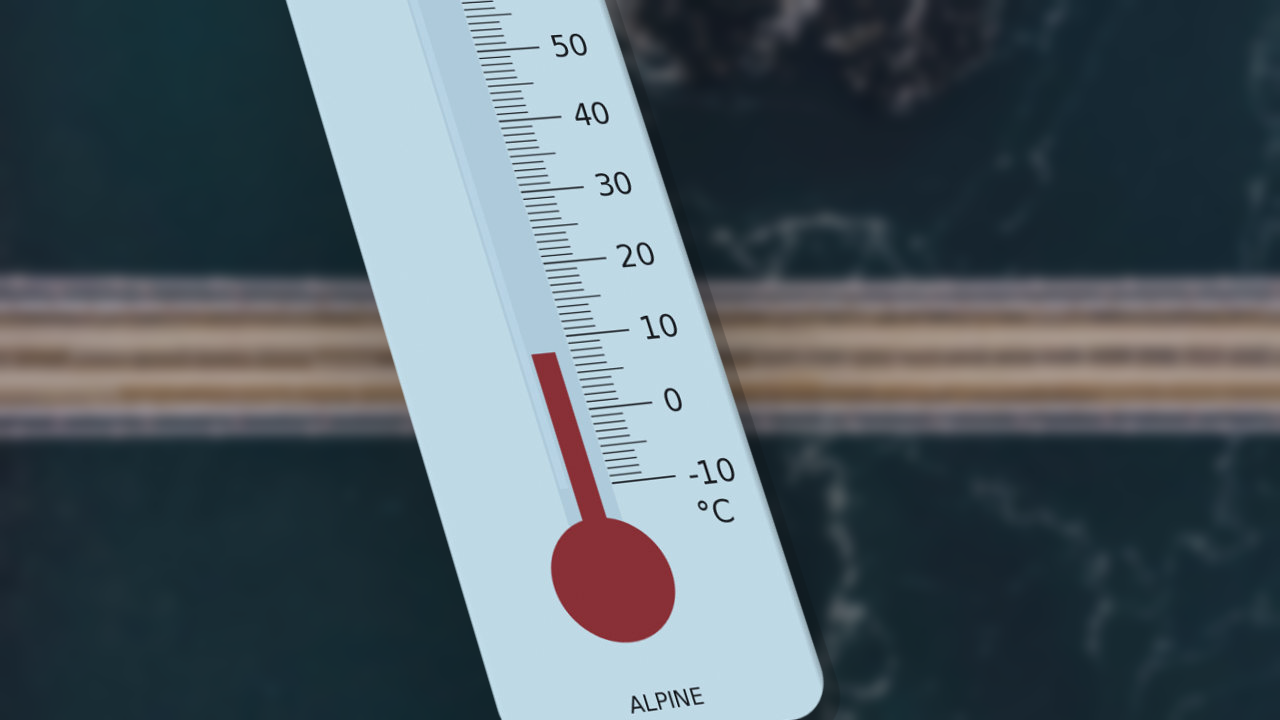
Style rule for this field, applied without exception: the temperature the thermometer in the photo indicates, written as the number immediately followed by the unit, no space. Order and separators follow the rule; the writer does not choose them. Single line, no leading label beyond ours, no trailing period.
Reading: 8°C
